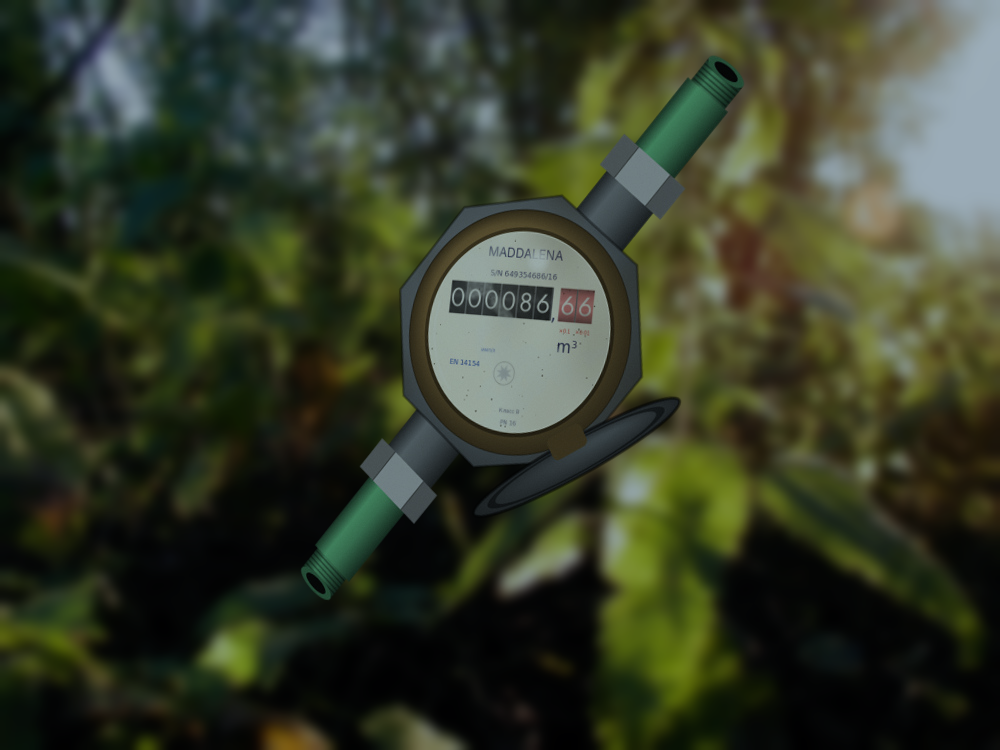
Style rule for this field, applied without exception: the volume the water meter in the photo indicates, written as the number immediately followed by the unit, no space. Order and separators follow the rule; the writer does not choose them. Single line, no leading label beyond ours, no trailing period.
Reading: 86.66m³
